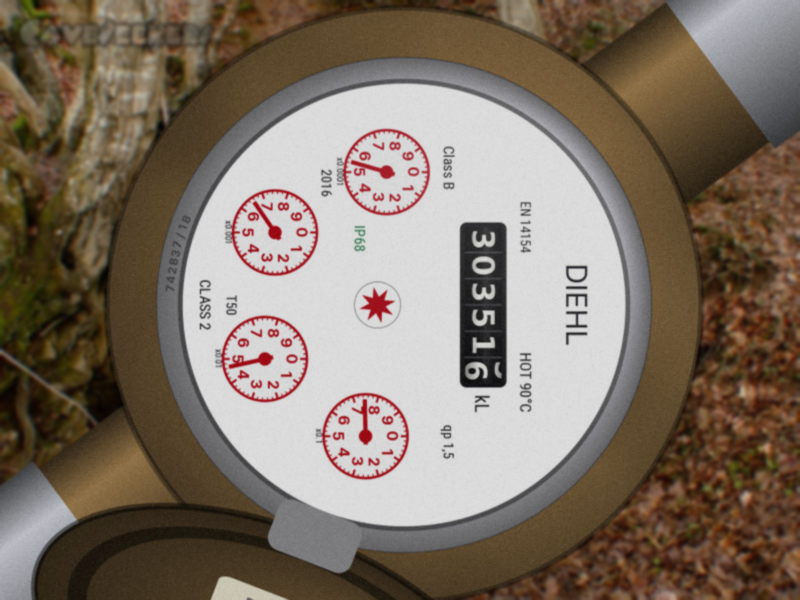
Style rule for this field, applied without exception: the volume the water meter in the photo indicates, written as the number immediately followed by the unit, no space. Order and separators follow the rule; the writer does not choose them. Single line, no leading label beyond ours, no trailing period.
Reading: 303515.7465kL
